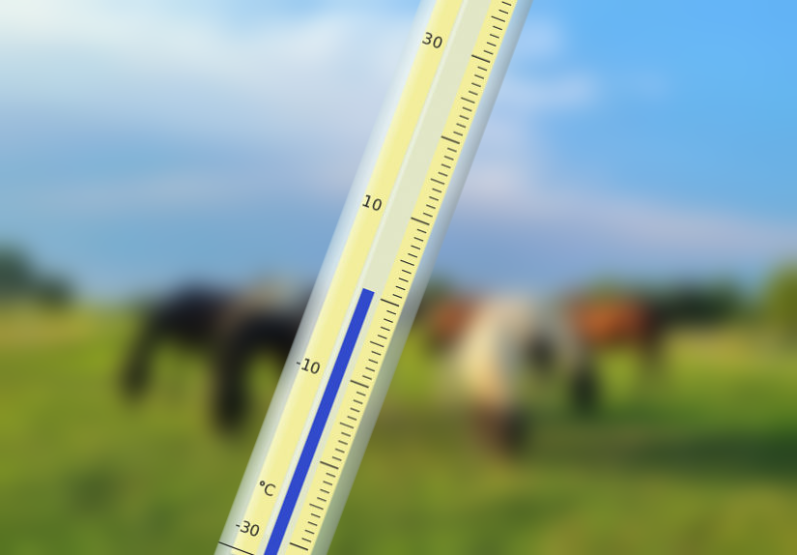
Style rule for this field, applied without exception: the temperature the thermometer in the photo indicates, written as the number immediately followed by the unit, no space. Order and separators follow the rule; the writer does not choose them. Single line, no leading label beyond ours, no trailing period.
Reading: 0.5°C
